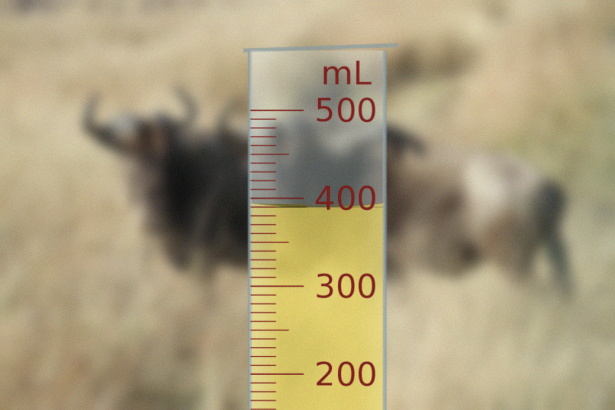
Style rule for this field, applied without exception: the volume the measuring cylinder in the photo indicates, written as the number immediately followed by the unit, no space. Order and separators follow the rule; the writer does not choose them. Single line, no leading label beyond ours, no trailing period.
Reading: 390mL
